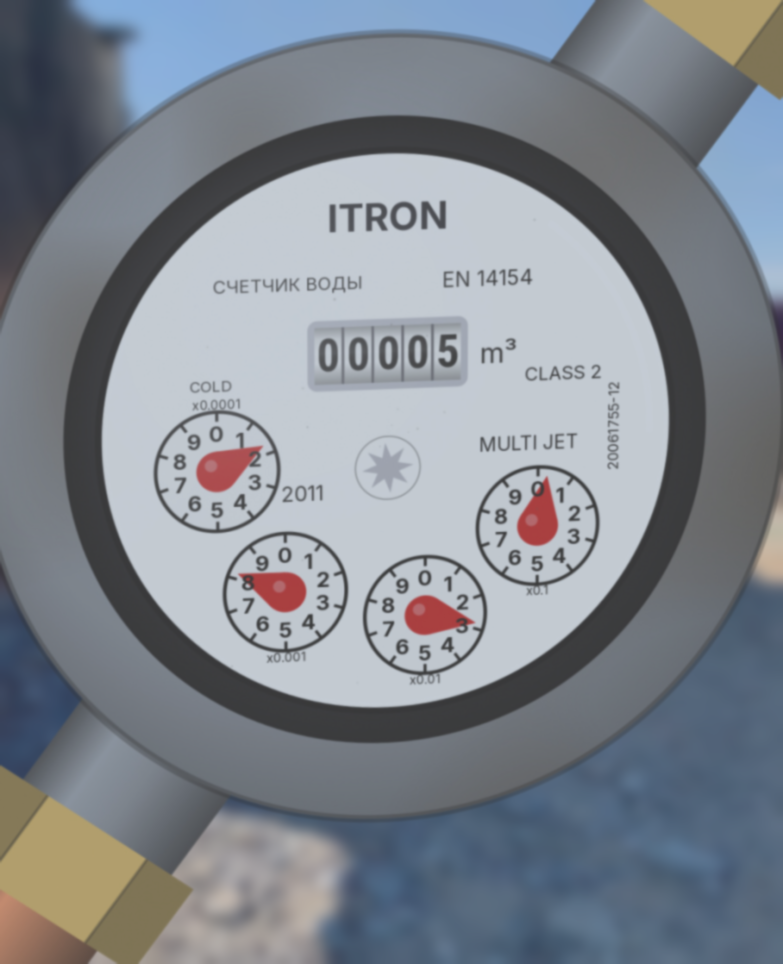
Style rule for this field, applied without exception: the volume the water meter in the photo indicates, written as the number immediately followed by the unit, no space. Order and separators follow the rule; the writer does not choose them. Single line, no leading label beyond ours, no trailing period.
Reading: 5.0281m³
